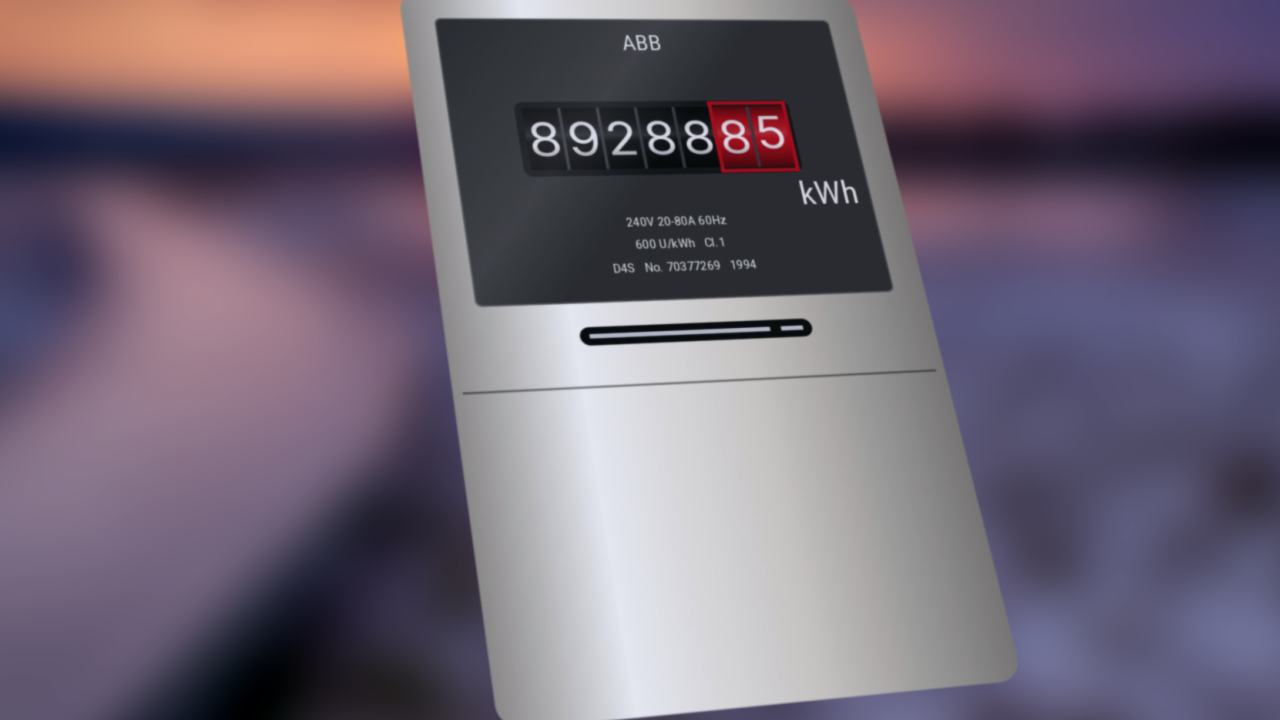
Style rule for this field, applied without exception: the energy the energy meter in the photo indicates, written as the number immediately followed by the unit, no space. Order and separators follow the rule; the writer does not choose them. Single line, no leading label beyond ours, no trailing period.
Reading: 89288.85kWh
